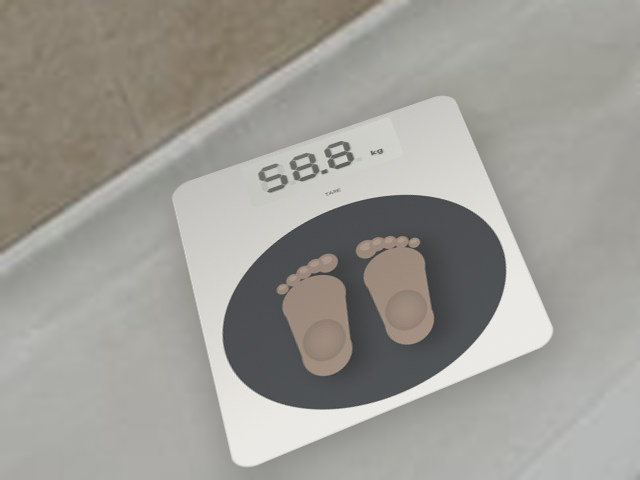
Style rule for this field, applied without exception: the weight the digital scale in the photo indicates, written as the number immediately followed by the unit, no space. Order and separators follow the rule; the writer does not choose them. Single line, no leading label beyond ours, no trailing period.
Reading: 58.8kg
